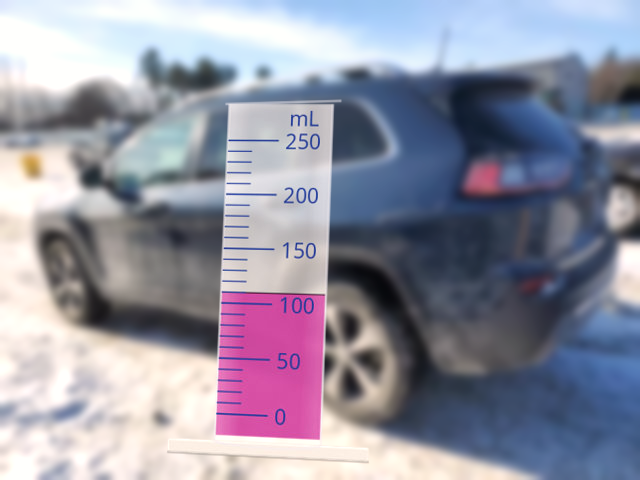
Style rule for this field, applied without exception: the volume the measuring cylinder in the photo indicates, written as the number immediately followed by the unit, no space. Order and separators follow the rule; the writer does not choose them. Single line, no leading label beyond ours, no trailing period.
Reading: 110mL
